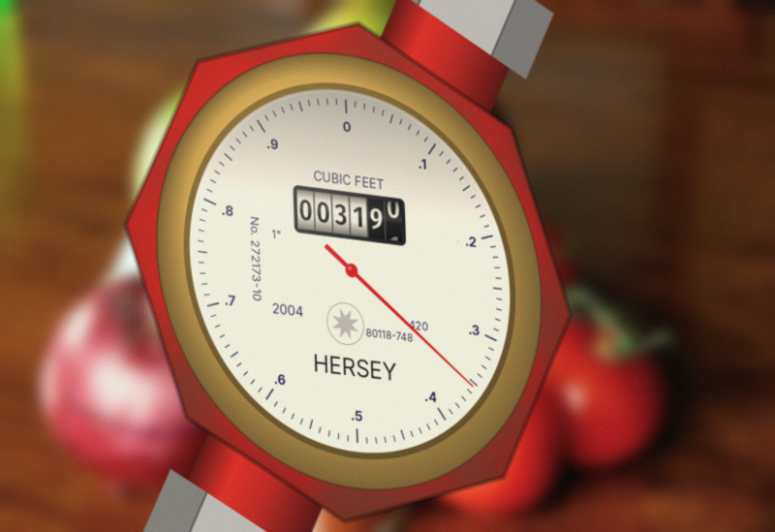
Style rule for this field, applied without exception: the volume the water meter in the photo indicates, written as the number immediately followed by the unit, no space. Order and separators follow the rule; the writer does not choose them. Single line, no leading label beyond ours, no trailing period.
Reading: 3190.35ft³
